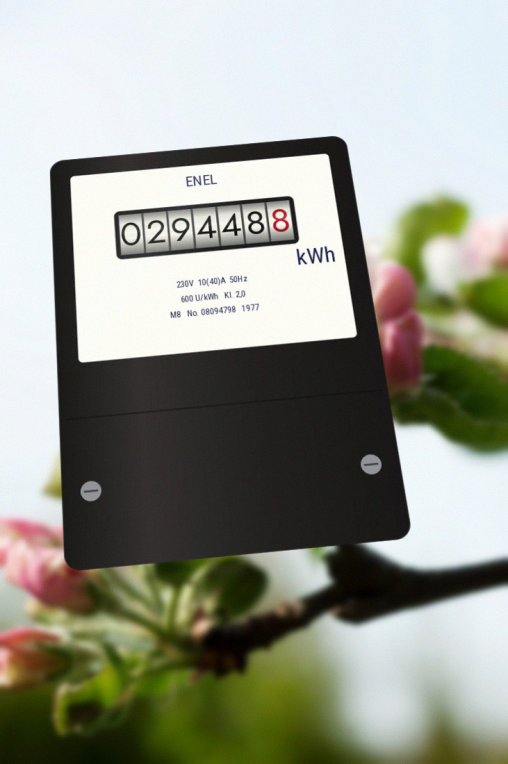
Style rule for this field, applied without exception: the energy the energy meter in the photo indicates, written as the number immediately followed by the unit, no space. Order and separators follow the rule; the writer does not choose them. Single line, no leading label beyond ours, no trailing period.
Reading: 29448.8kWh
